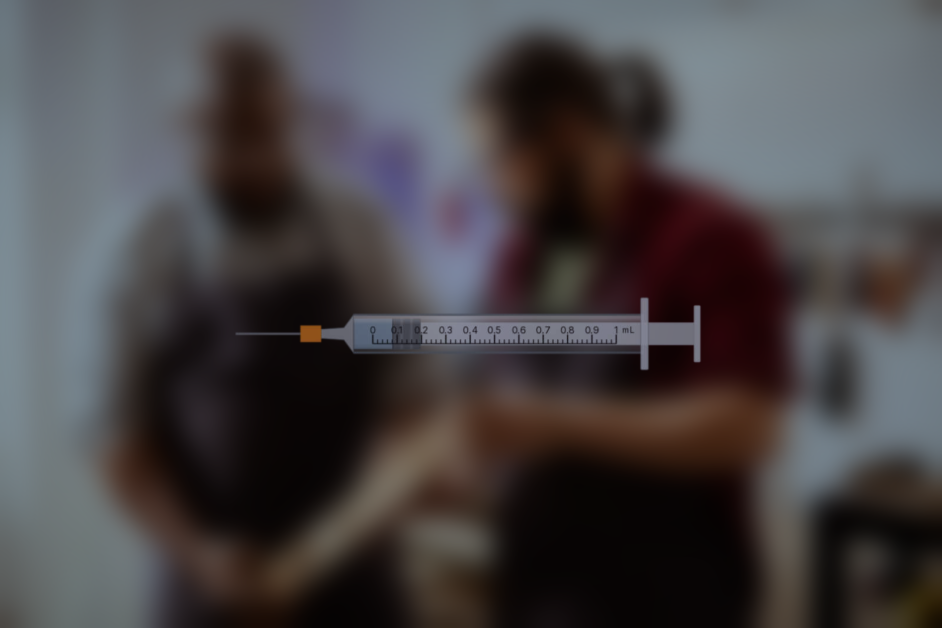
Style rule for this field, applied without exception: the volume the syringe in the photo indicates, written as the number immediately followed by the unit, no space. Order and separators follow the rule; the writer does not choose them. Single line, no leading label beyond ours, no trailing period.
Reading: 0.08mL
